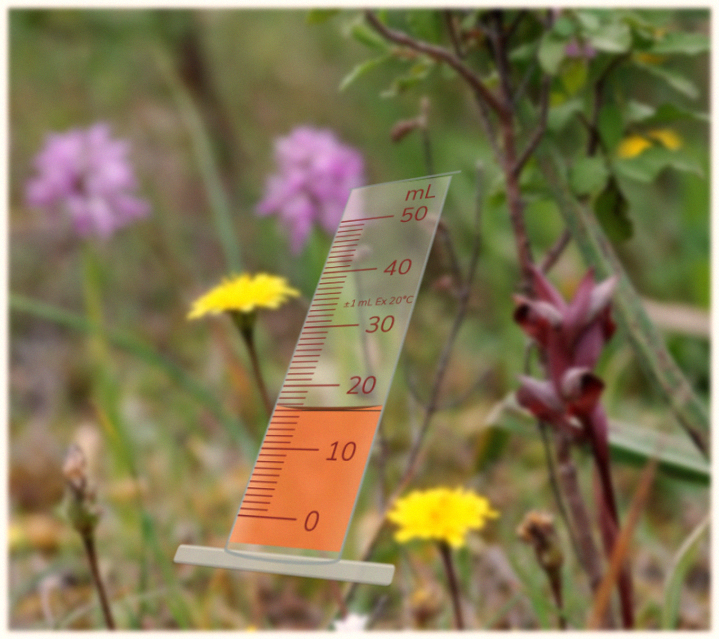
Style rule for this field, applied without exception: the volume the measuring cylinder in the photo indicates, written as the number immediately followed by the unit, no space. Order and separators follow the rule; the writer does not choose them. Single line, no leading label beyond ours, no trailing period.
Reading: 16mL
